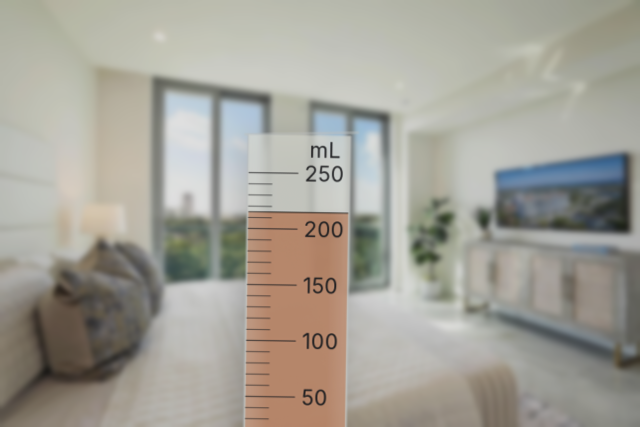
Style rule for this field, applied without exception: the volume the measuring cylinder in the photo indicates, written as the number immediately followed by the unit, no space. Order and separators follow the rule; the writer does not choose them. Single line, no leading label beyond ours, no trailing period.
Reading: 215mL
